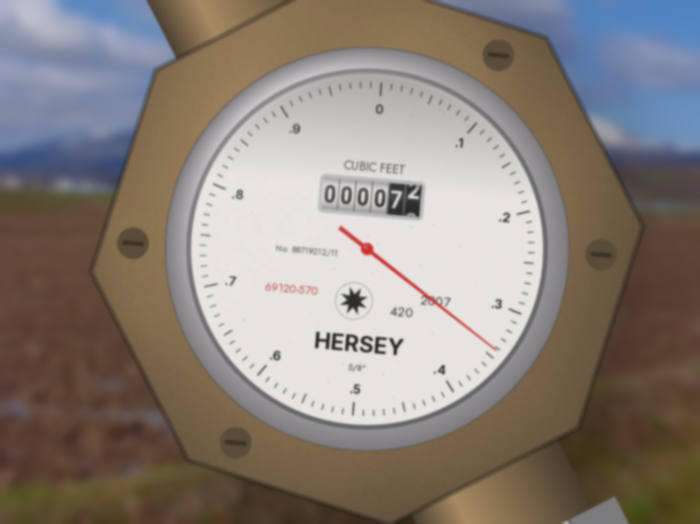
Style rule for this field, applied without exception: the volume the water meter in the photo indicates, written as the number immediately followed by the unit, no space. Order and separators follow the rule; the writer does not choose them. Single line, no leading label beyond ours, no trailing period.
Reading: 72.34ft³
